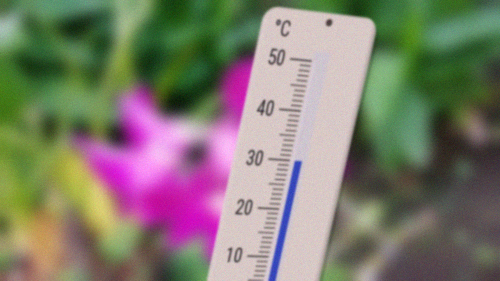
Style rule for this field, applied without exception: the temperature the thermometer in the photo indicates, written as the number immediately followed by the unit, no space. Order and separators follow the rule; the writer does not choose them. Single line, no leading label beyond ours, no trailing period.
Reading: 30°C
